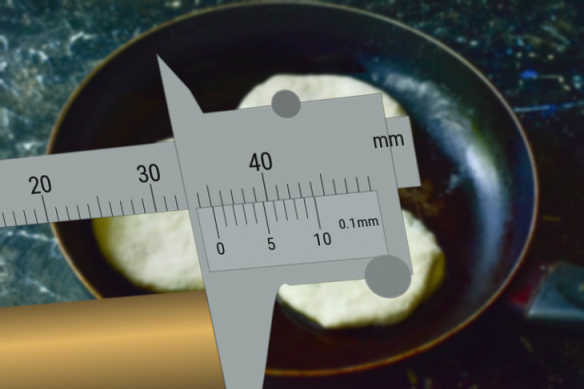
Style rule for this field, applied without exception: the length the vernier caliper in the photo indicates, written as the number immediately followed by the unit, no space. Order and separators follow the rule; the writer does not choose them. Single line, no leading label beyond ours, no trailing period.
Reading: 35.1mm
